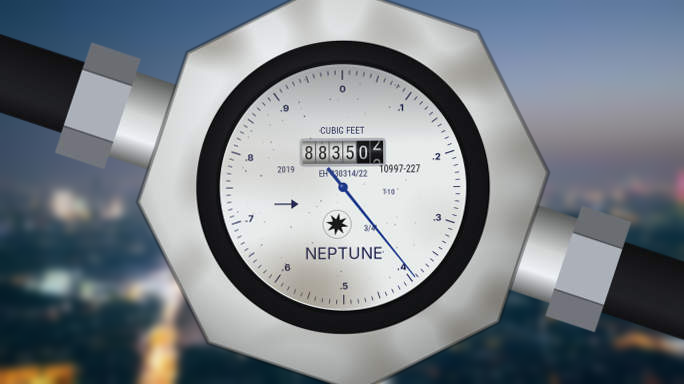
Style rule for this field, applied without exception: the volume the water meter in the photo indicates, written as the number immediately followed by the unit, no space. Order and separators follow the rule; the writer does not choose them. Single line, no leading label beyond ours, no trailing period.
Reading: 883502.39ft³
